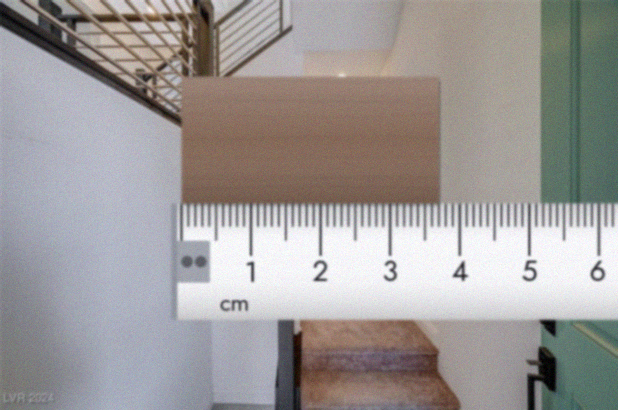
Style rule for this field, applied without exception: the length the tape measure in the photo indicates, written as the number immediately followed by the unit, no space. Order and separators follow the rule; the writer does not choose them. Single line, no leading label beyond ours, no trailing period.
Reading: 3.7cm
